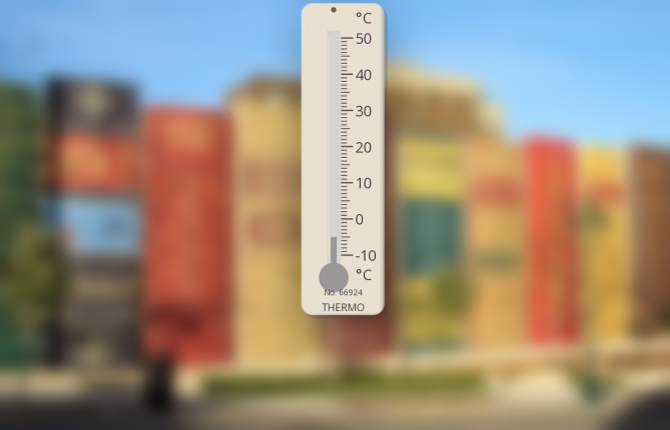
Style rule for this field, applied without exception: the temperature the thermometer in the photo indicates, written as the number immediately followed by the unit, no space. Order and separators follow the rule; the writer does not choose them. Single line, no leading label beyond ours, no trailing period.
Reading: -5°C
